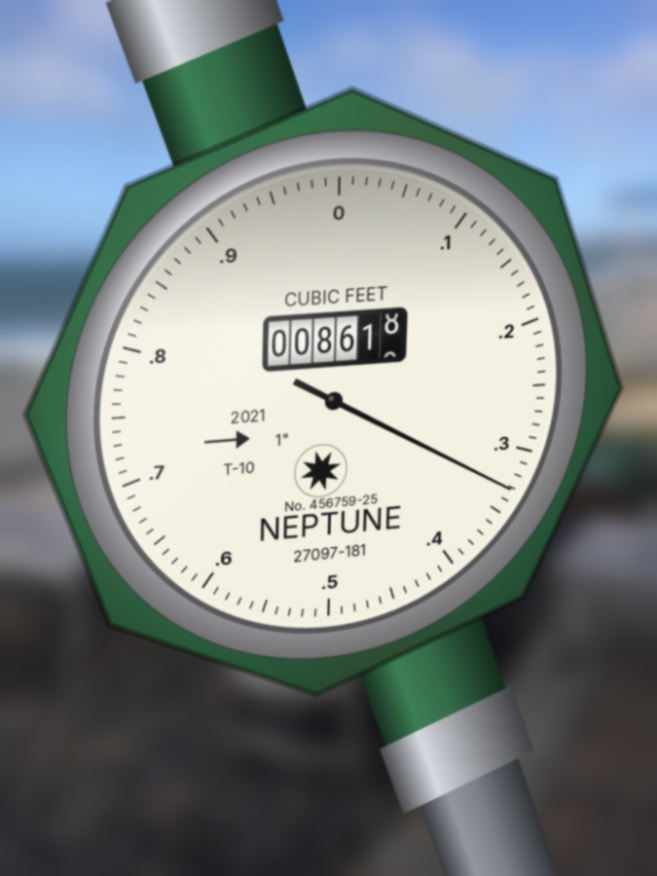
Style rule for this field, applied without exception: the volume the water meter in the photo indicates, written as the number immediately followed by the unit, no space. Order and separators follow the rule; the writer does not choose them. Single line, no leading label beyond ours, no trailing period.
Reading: 8618.33ft³
